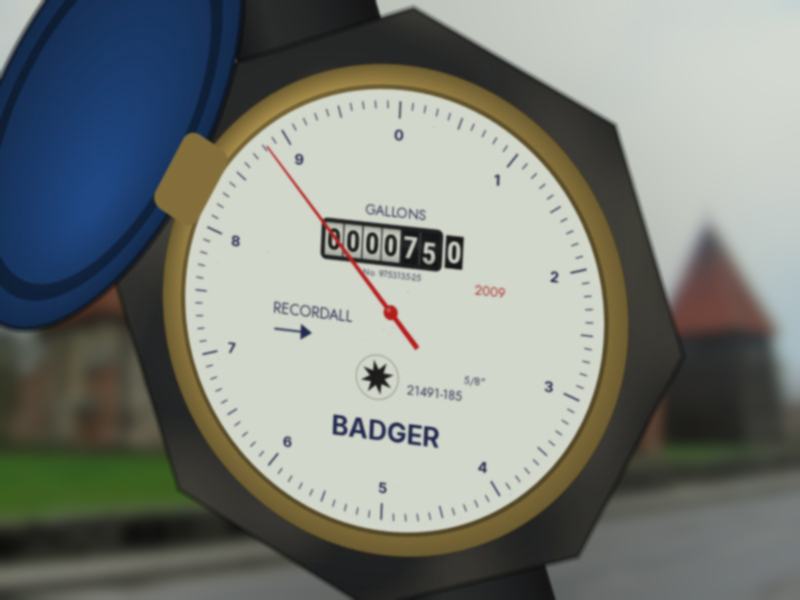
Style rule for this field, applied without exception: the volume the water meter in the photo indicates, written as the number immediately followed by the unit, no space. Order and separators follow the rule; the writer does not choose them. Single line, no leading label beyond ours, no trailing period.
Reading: 748.8gal
